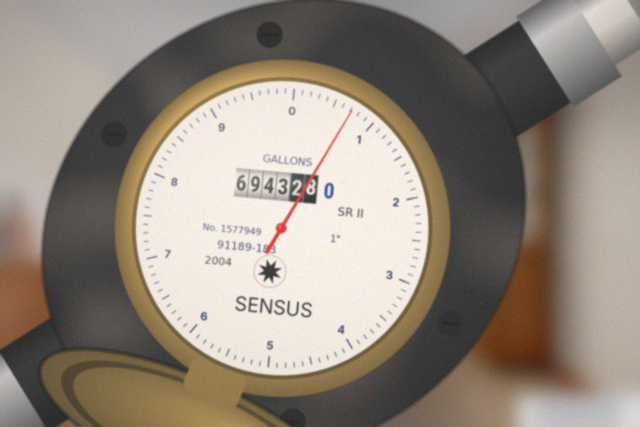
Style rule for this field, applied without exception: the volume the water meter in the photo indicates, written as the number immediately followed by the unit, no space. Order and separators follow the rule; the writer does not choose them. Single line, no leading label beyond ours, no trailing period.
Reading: 6943280.7gal
